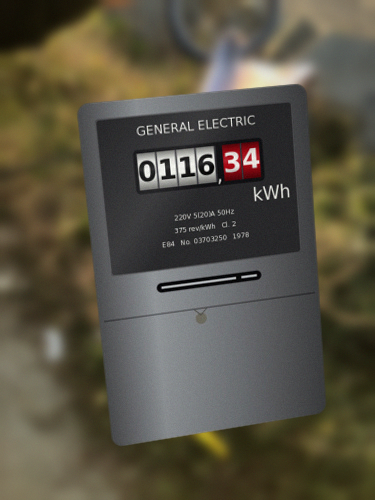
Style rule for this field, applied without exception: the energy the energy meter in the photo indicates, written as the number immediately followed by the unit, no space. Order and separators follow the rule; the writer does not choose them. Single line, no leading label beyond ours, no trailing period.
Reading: 116.34kWh
